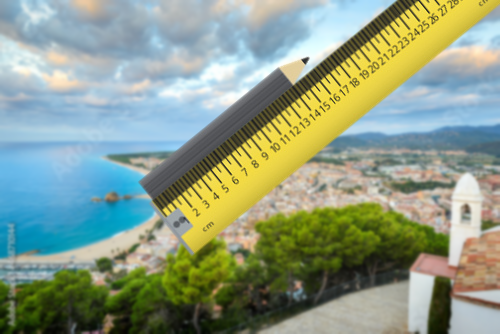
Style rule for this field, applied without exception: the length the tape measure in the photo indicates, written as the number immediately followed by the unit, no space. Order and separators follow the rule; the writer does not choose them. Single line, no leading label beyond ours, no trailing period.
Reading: 16.5cm
